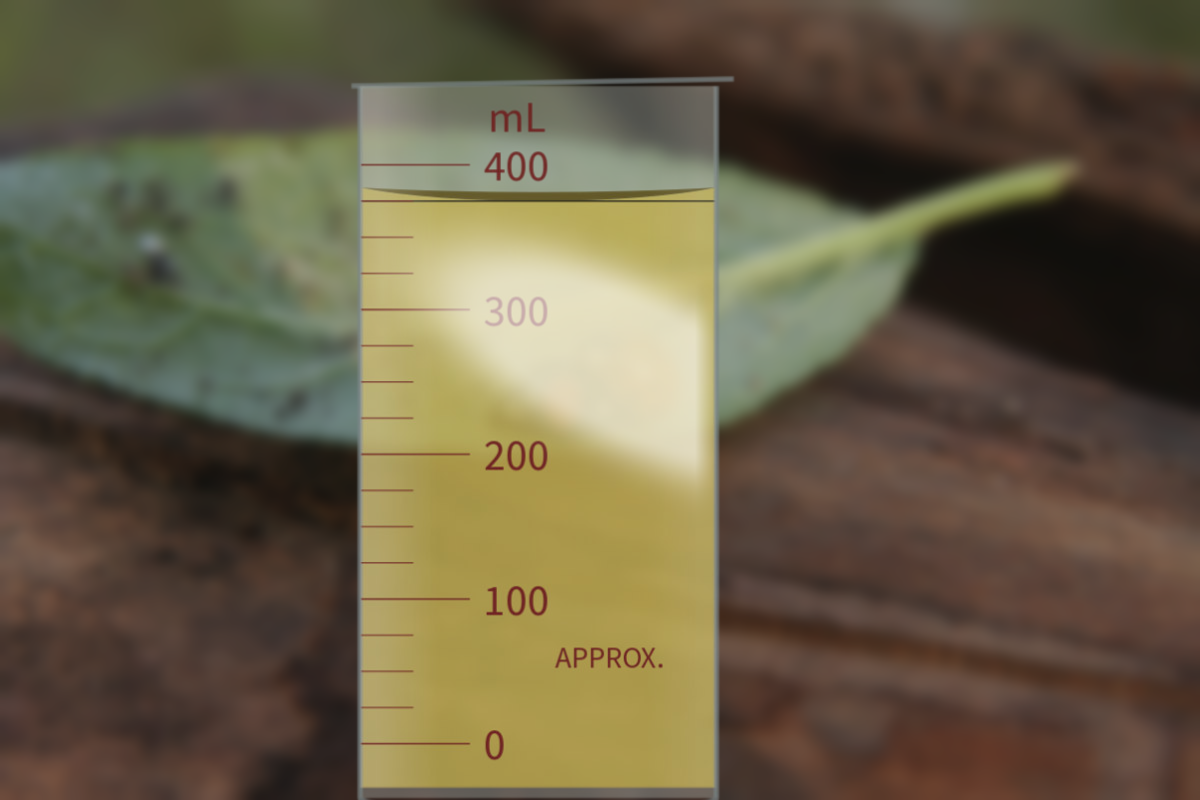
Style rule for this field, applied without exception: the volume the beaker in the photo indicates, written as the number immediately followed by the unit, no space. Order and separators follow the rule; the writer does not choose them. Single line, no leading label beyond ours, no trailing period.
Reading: 375mL
